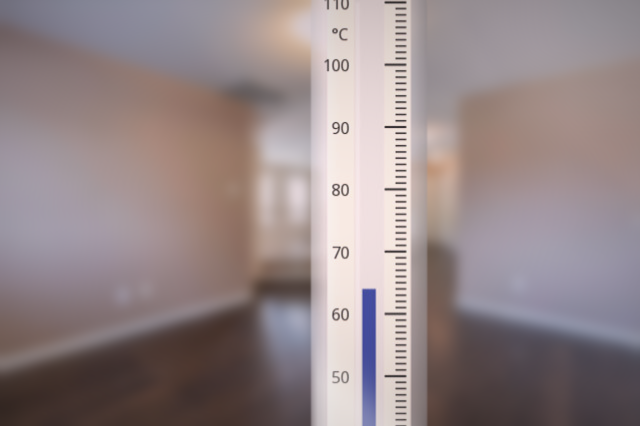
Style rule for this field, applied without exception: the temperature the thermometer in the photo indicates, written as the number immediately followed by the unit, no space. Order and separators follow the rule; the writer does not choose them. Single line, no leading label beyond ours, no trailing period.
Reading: 64°C
